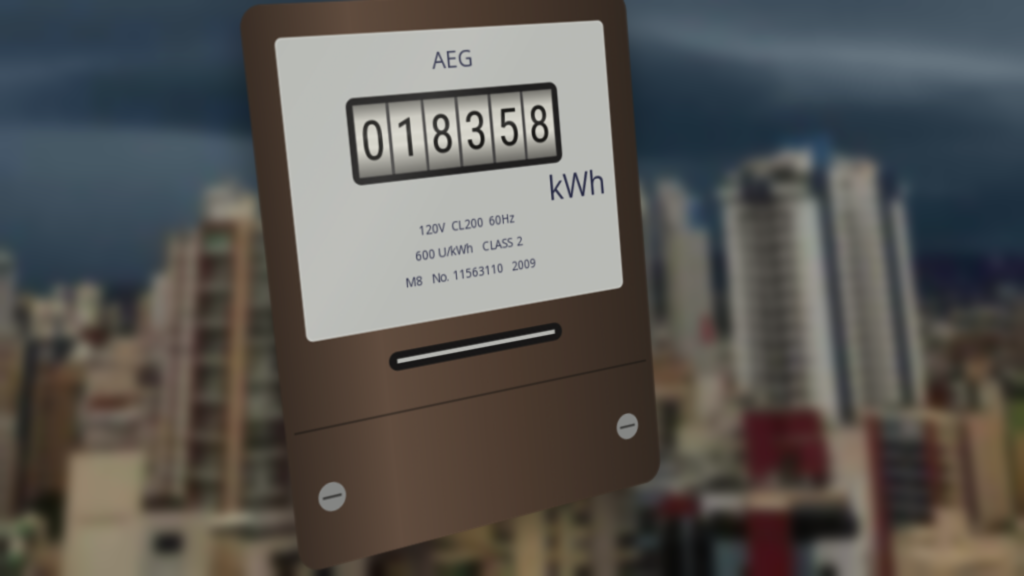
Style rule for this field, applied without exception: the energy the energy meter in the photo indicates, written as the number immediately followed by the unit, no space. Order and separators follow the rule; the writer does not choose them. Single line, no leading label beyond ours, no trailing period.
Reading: 18358kWh
